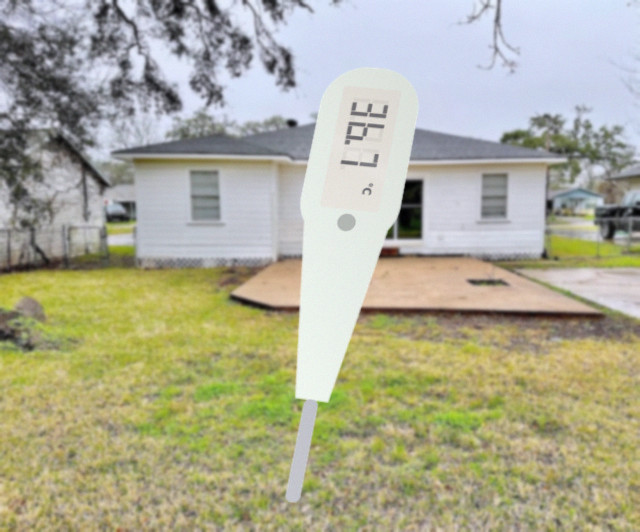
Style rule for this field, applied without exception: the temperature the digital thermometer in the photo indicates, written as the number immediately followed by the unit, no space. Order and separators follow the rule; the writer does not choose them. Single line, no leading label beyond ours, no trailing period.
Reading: 36.7°C
